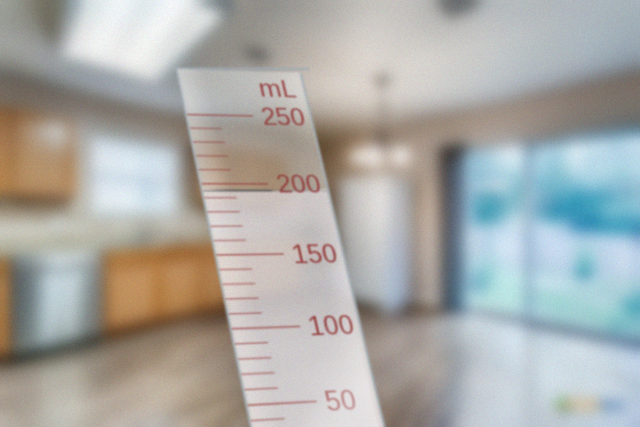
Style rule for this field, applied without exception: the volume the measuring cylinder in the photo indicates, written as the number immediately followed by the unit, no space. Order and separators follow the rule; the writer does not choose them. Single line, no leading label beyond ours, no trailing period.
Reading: 195mL
